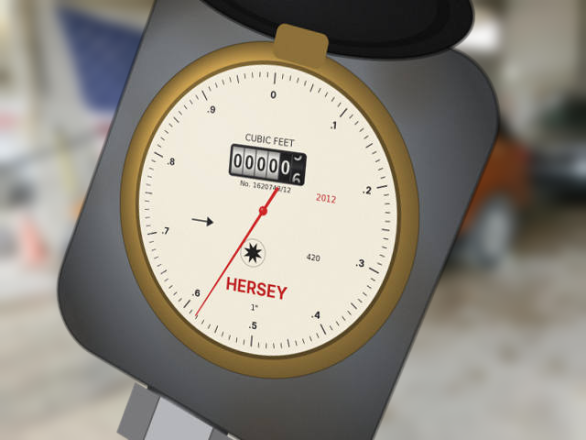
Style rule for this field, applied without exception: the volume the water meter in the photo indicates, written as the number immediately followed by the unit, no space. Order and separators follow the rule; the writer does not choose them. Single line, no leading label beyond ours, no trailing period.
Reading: 5.58ft³
